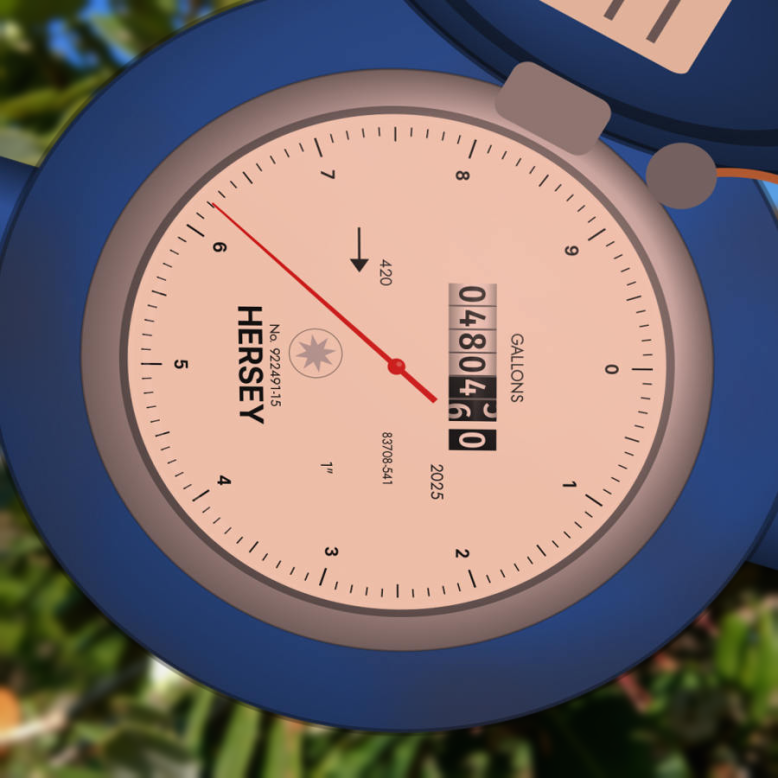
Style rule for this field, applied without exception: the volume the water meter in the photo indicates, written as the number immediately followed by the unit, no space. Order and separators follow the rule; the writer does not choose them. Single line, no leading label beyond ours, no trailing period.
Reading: 480456.2gal
